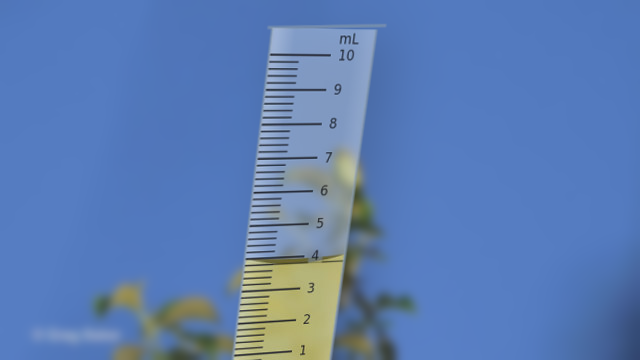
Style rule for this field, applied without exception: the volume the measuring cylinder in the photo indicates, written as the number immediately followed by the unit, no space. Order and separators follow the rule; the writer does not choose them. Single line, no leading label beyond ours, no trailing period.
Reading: 3.8mL
